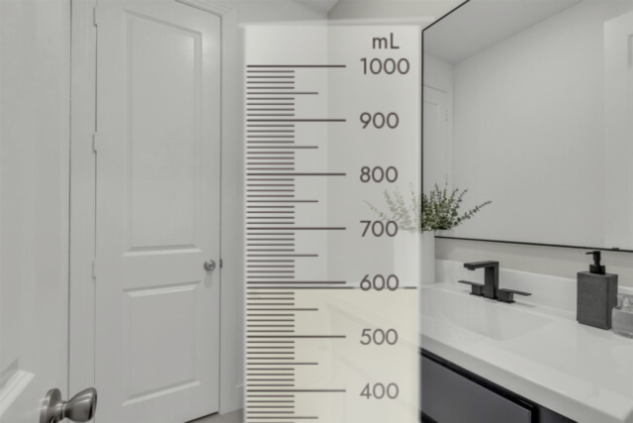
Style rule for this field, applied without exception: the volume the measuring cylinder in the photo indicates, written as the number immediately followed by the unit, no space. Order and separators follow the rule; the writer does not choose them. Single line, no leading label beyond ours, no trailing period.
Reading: 590mL
